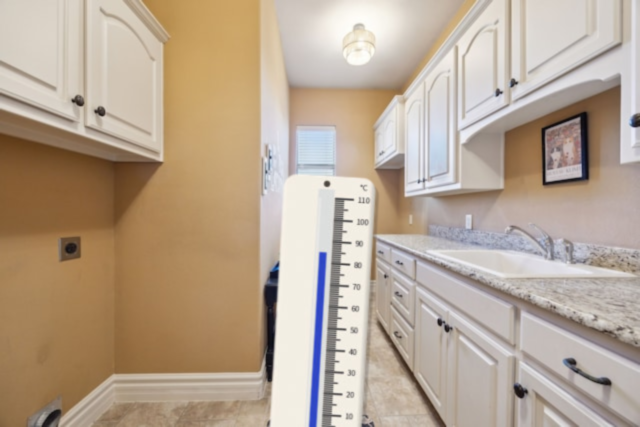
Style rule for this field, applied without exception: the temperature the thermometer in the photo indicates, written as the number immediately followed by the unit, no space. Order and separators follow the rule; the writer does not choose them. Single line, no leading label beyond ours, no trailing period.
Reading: 85°C
